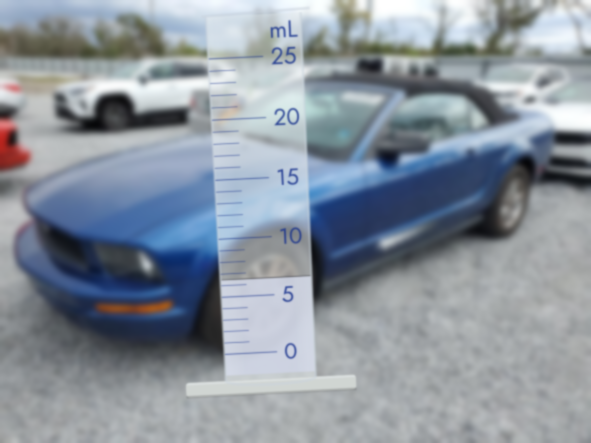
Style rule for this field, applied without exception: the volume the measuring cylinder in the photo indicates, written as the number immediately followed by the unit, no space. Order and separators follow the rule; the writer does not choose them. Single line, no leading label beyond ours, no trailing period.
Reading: 6.5mL
